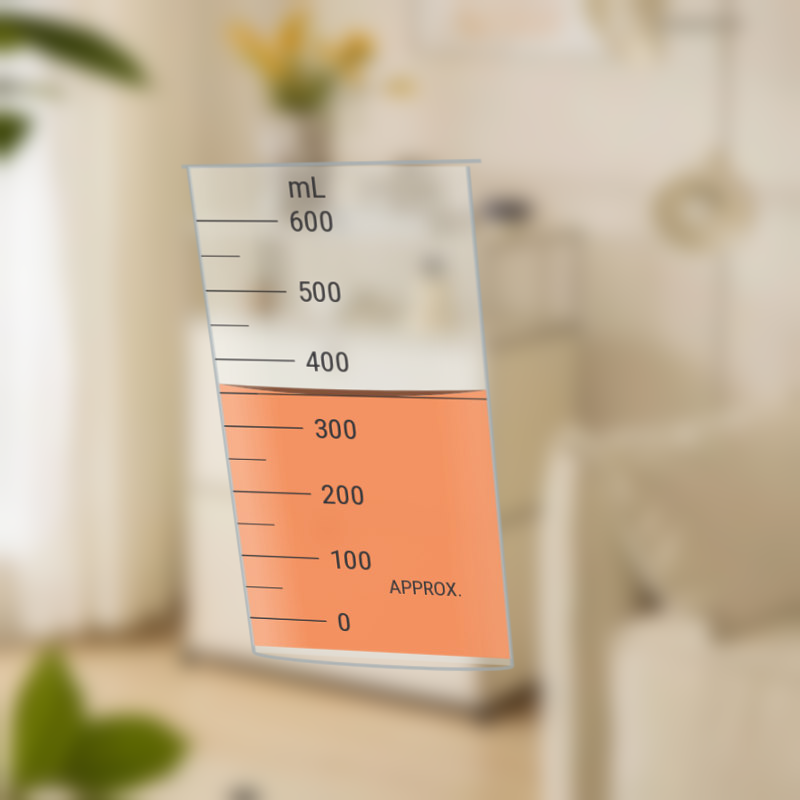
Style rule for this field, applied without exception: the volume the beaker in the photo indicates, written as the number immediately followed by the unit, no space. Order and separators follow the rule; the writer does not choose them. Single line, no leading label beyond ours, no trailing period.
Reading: 350mL
